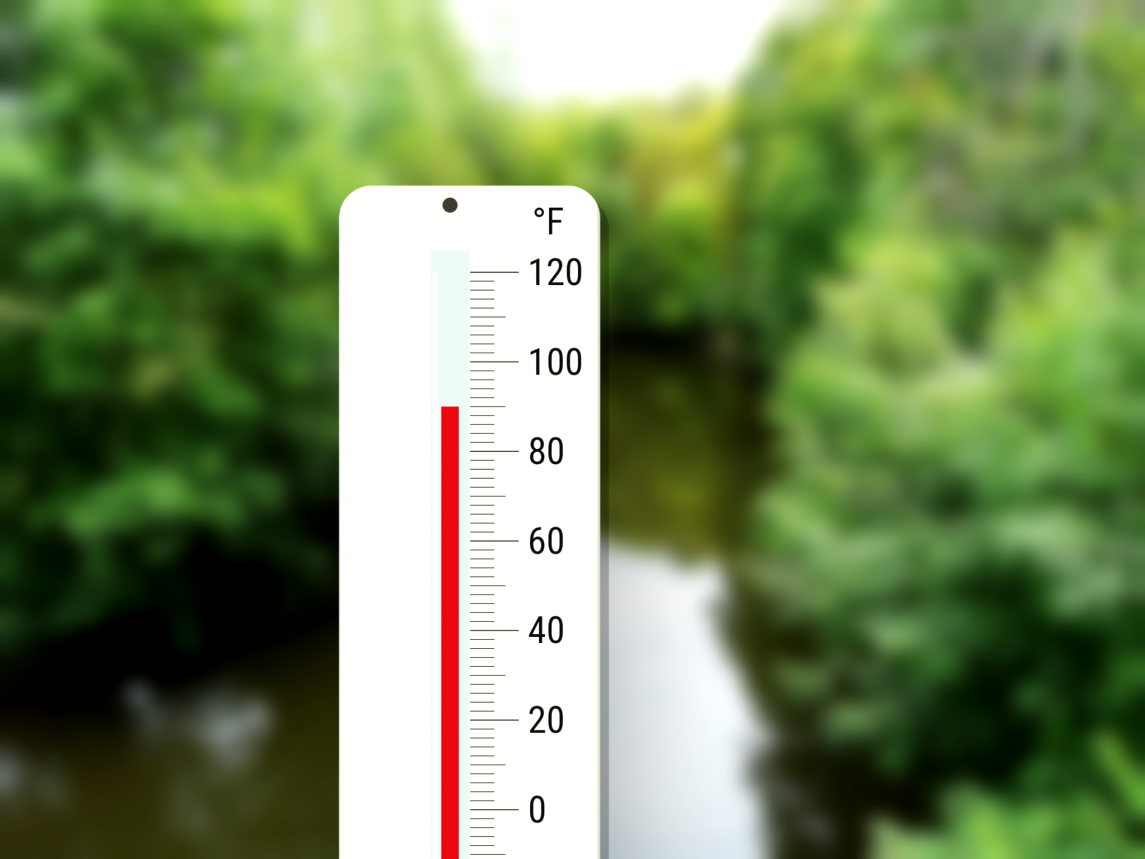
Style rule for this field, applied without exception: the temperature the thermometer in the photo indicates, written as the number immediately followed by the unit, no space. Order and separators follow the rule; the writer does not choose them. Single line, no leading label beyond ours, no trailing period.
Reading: 90°F
